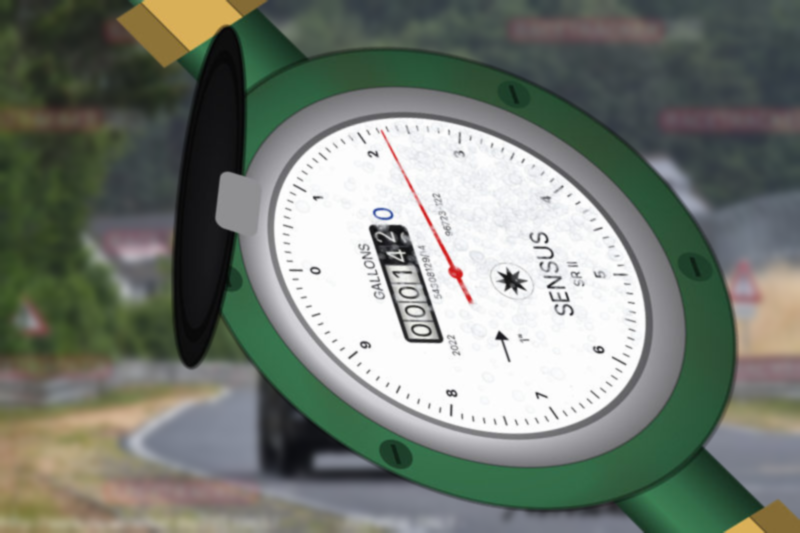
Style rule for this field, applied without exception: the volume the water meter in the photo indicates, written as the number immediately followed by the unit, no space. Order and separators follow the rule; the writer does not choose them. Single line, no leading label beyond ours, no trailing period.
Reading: 1422.2gal
